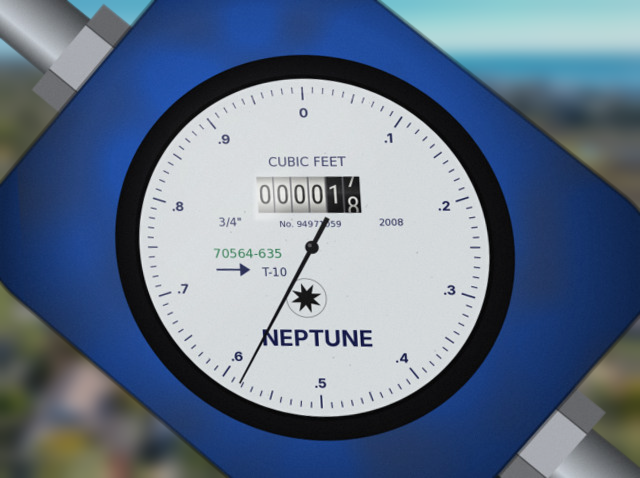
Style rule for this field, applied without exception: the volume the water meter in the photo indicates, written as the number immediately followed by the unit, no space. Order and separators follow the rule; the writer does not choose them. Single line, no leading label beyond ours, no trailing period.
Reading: 17.58ft³
